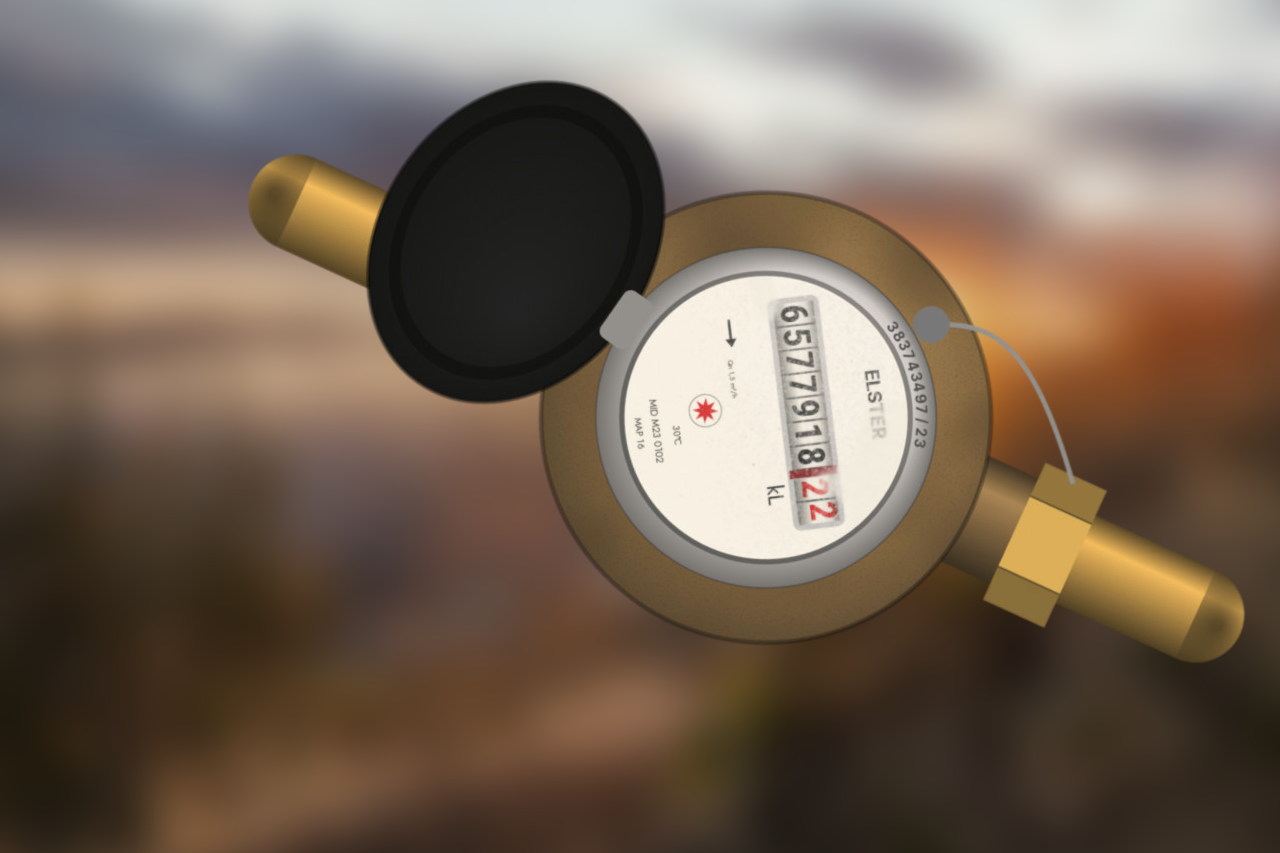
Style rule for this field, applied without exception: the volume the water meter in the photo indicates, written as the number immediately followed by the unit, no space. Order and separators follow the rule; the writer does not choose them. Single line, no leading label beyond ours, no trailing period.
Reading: 6577918.22kL
